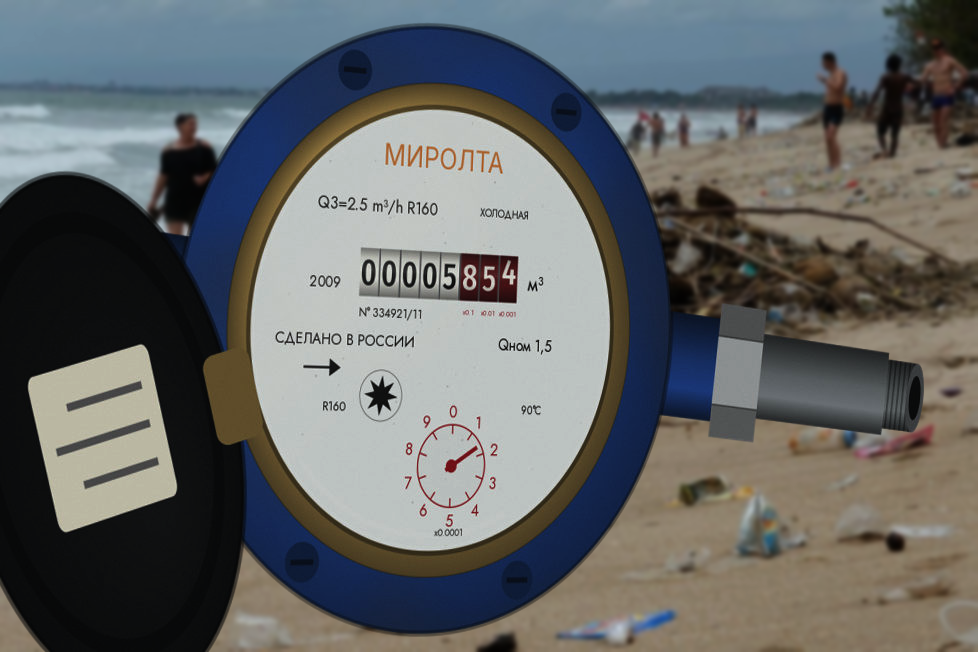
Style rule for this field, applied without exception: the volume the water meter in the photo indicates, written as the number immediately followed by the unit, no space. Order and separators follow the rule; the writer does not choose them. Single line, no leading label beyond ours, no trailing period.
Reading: 5.8541m³
